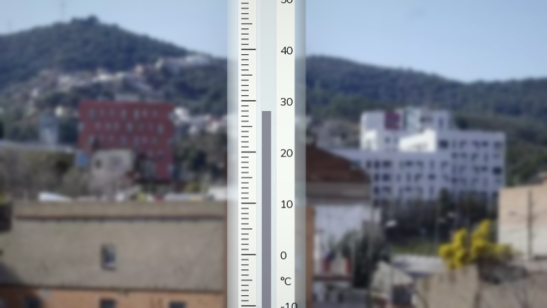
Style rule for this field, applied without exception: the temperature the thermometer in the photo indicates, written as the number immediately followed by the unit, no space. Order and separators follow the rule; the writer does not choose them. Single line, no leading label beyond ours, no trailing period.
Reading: 28°C
